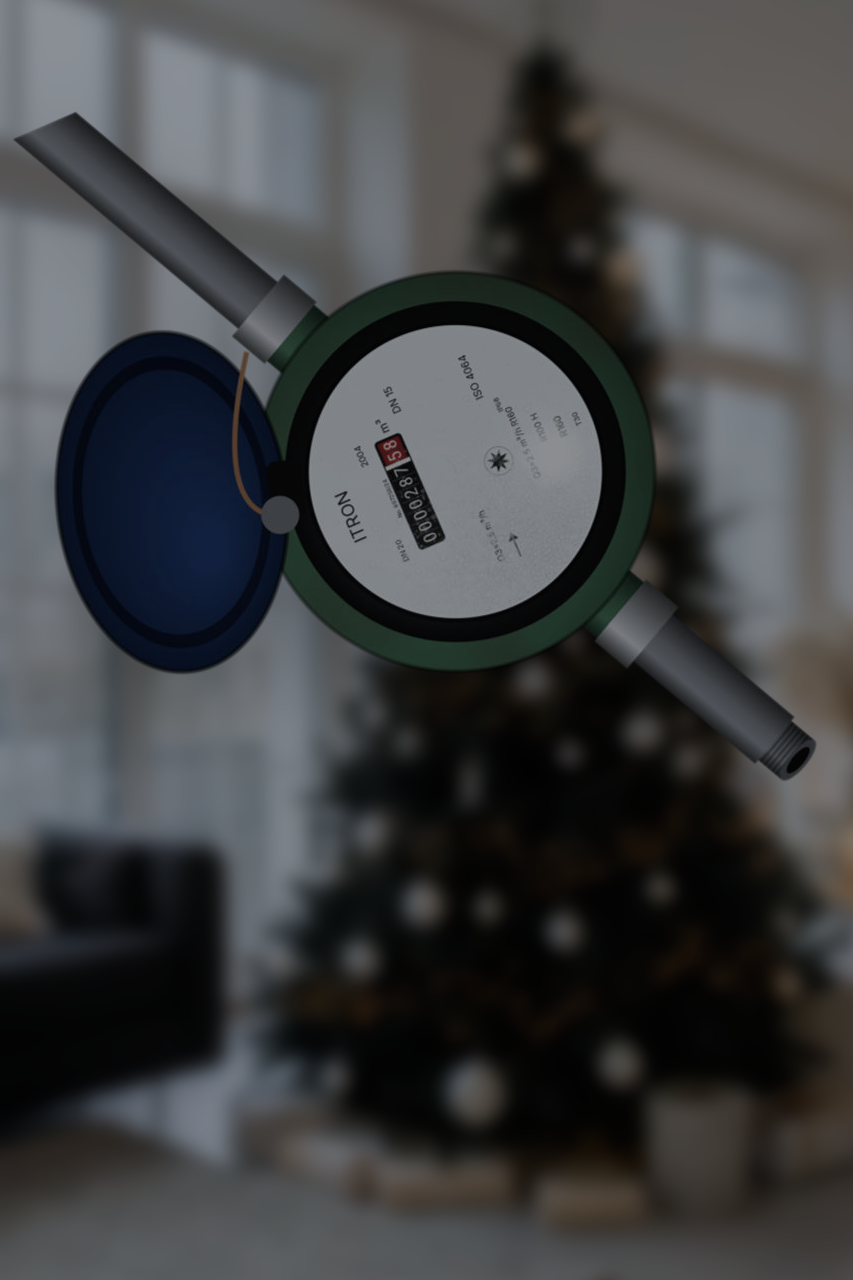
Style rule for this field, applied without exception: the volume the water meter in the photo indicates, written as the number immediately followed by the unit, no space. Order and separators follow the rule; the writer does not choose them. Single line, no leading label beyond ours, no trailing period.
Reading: 287.58m³
